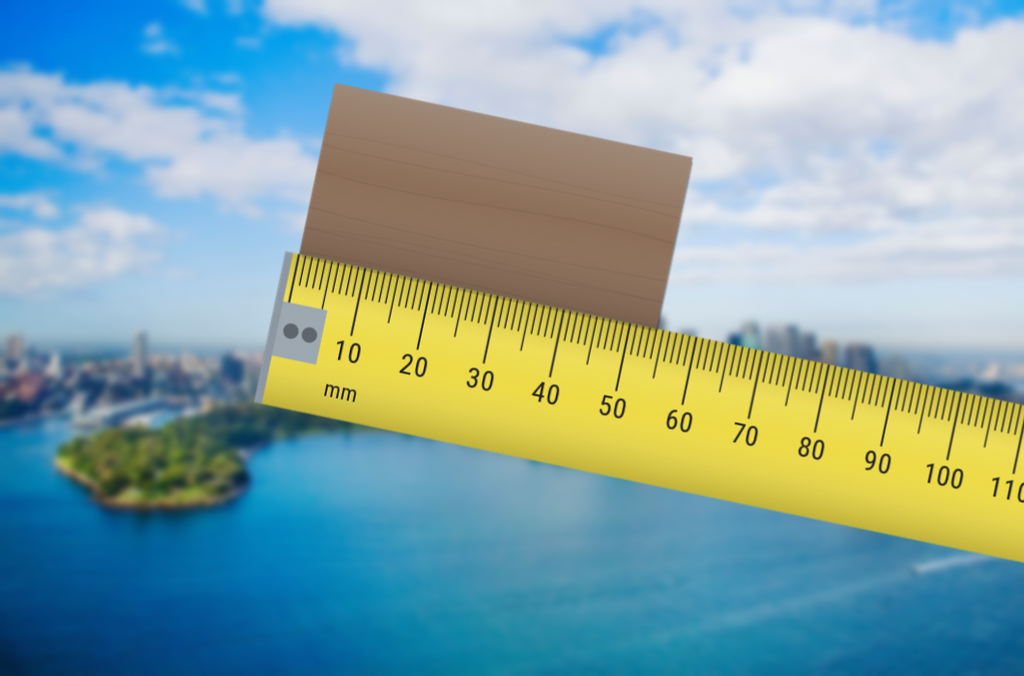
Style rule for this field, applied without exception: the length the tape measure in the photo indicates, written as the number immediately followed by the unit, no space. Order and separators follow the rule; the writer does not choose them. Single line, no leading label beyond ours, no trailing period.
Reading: 54mm
